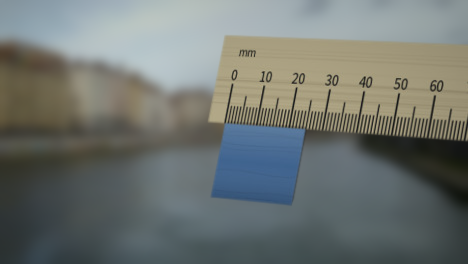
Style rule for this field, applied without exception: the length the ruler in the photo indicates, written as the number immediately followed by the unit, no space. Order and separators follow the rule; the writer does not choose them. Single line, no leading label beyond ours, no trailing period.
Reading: 25mm
